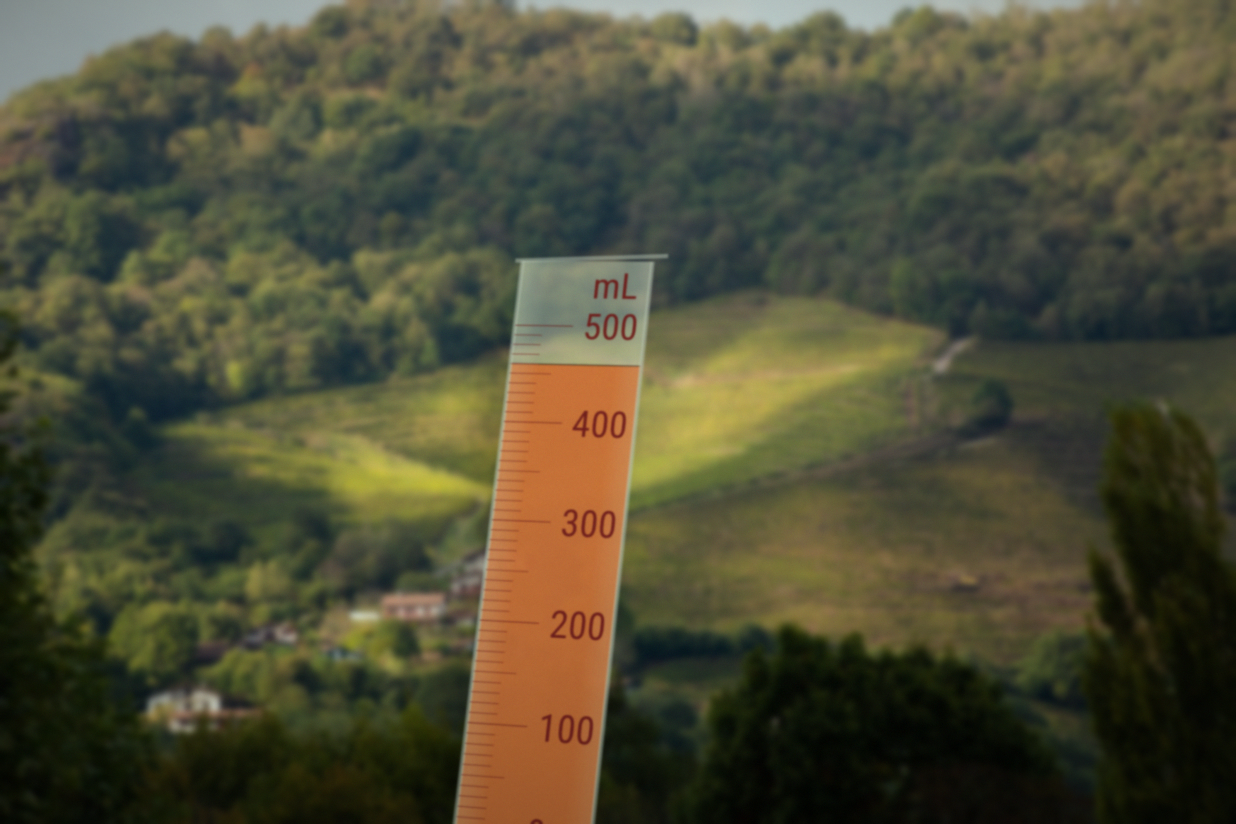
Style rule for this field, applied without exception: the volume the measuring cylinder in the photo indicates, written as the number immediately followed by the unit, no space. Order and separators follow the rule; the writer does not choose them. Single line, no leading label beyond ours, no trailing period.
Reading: 460mL
